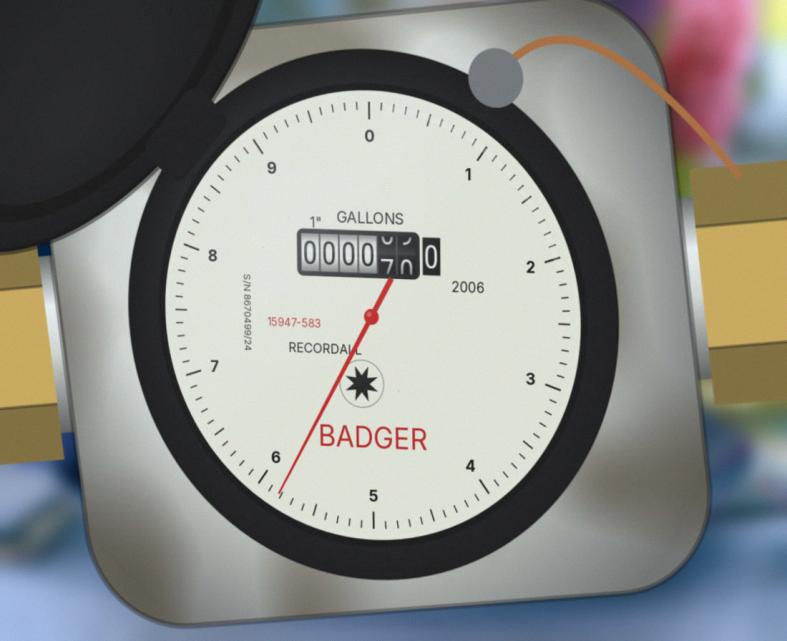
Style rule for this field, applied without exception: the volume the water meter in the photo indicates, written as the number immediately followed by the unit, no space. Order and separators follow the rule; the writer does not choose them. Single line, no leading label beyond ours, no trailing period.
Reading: 695.8gal
